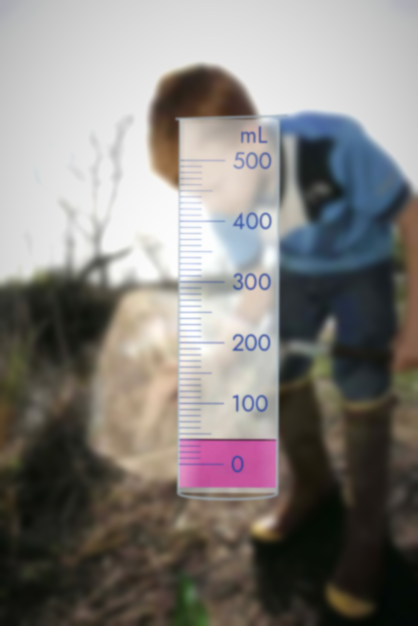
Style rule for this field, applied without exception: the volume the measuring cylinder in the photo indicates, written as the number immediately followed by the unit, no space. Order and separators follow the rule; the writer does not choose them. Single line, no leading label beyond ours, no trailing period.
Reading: 40mL
